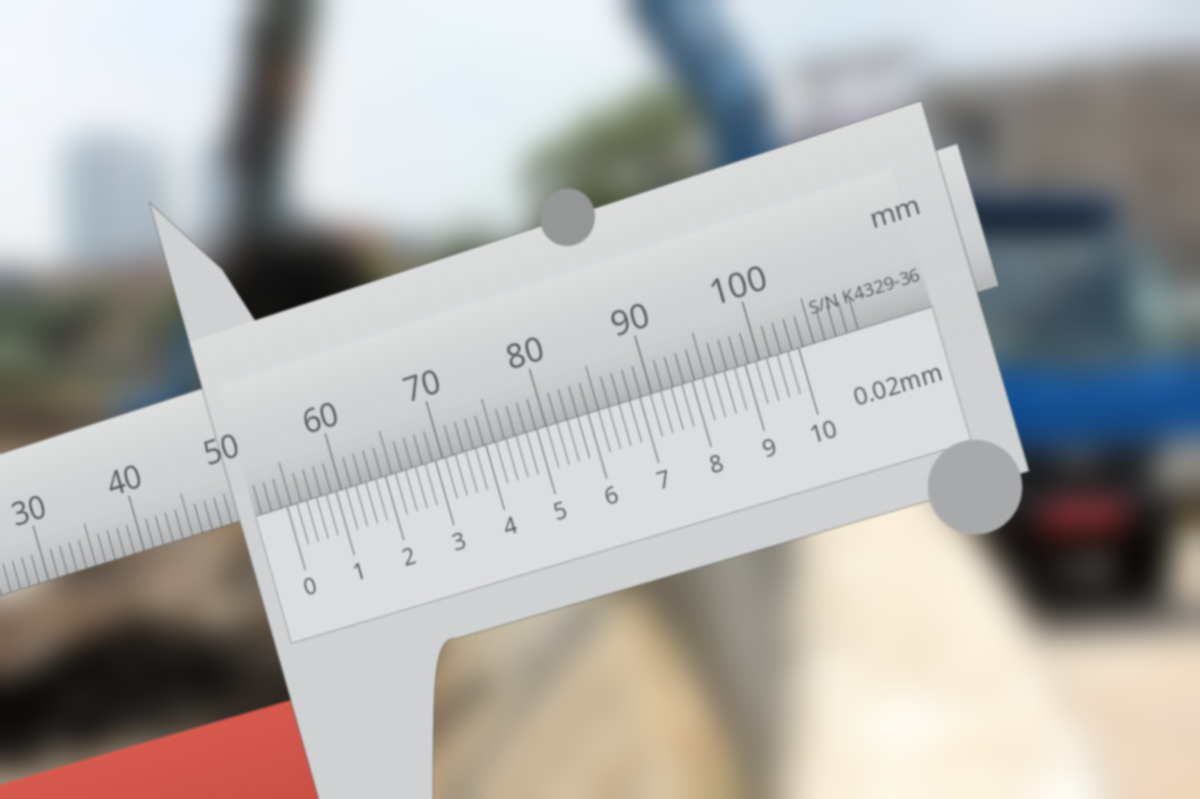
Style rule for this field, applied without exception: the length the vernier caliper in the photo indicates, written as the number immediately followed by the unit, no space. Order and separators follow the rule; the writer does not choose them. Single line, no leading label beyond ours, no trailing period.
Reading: 54.6mm
